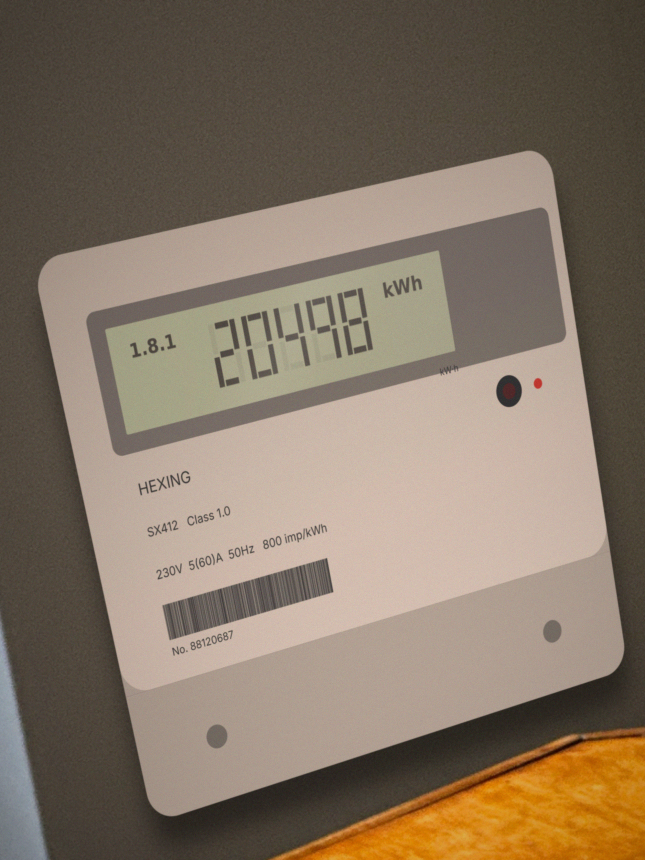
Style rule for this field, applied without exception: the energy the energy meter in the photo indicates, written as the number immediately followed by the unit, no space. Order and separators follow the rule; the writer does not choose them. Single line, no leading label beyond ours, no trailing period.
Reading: 20498kWh
